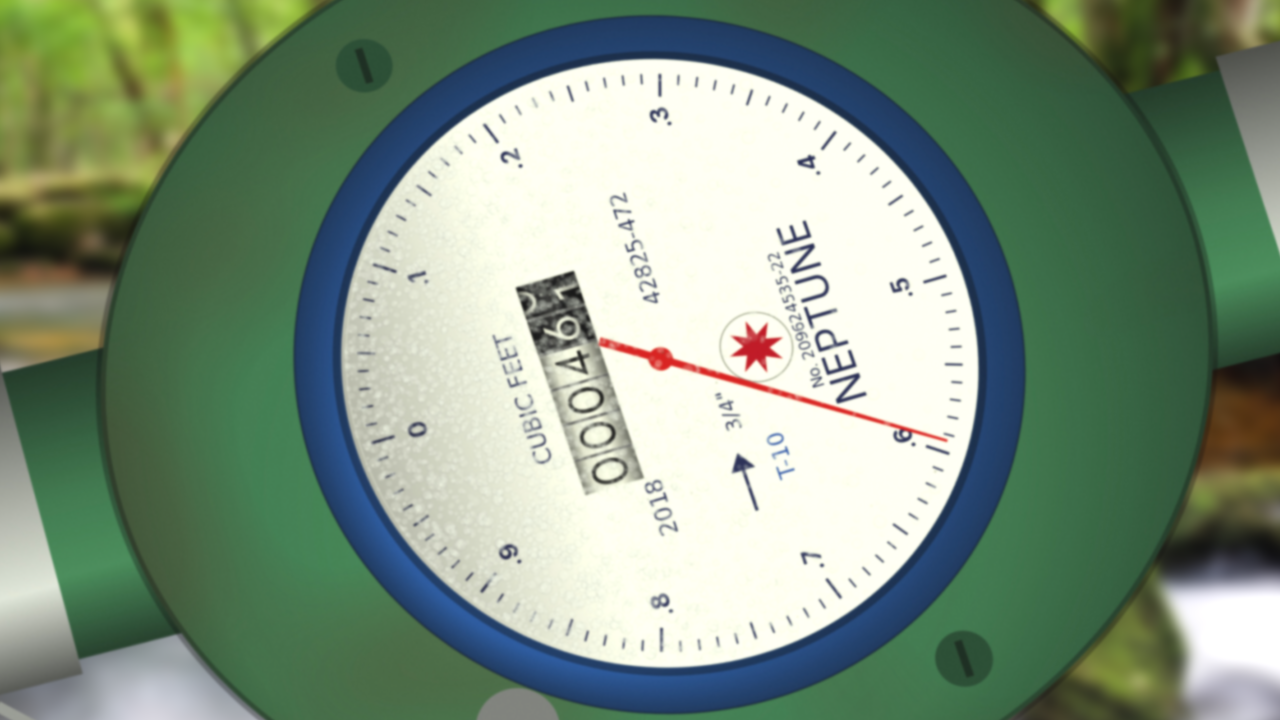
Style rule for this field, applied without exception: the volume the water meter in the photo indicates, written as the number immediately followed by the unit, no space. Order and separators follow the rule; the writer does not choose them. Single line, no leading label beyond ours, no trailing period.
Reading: 460.59ft³
